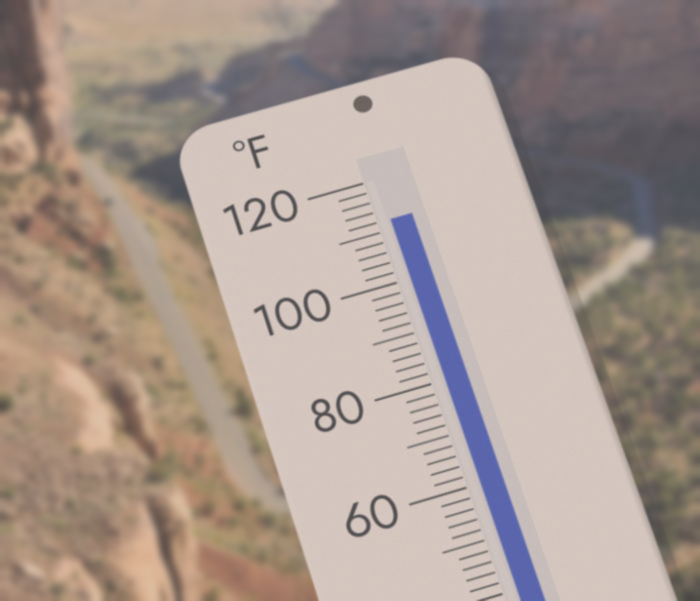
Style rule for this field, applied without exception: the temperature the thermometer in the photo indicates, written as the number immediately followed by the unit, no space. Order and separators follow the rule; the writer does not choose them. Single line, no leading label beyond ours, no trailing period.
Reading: 112°F
